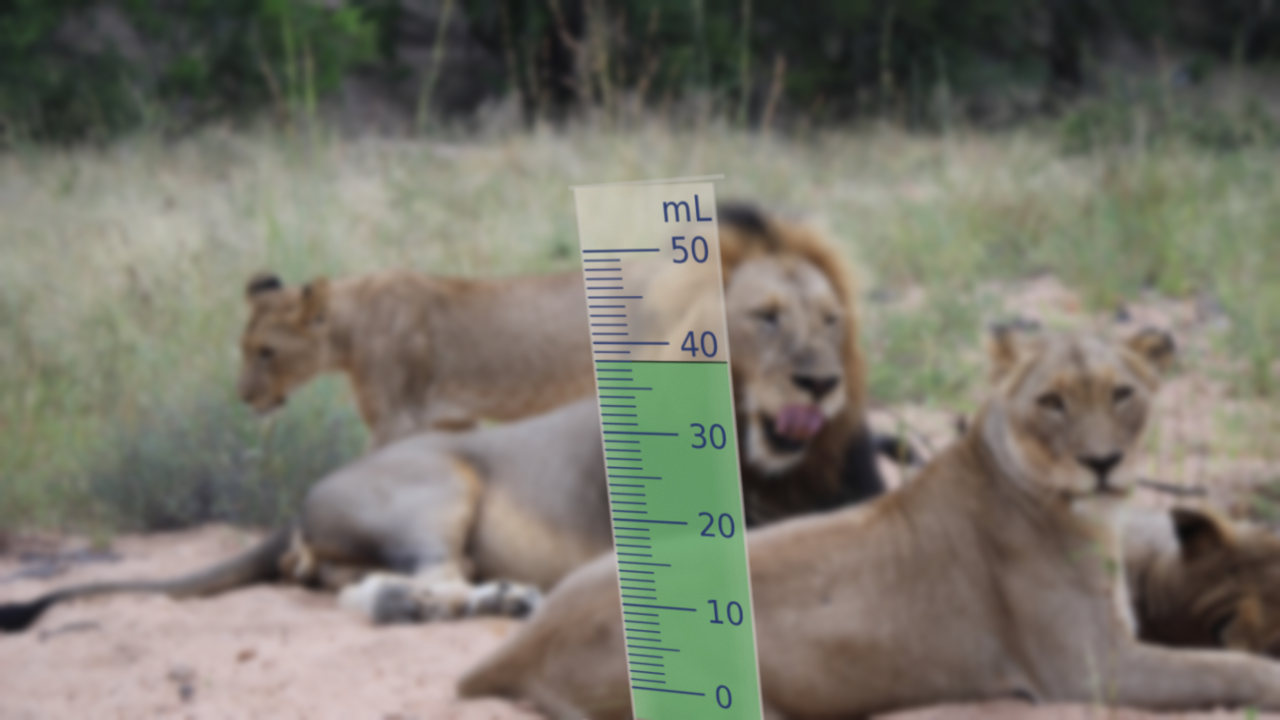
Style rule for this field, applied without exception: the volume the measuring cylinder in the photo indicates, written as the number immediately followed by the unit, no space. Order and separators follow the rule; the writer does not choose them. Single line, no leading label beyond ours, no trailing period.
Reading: 38mL
